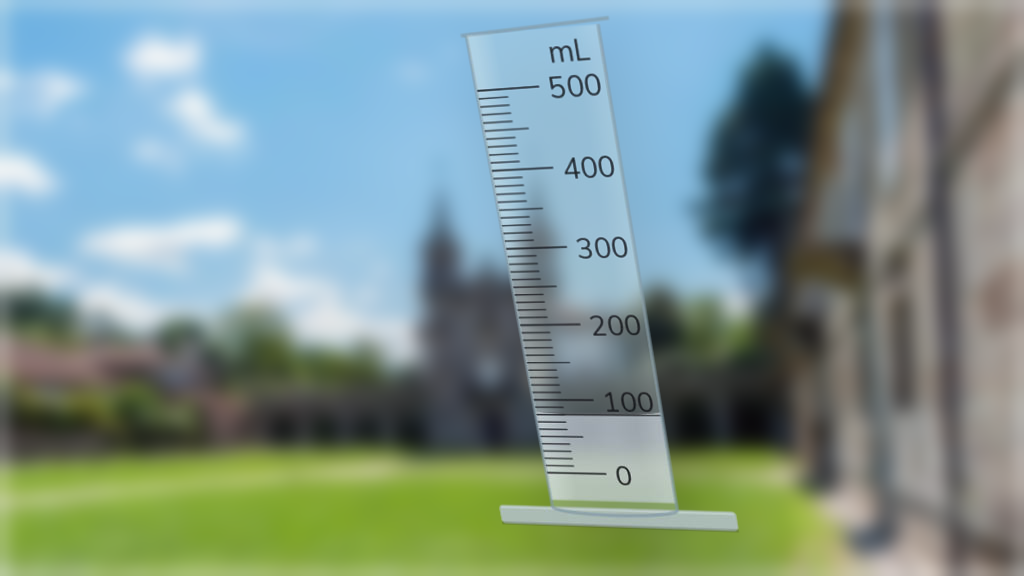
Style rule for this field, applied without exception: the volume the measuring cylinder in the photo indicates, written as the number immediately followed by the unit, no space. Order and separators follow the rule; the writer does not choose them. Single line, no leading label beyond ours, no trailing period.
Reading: 80mL
